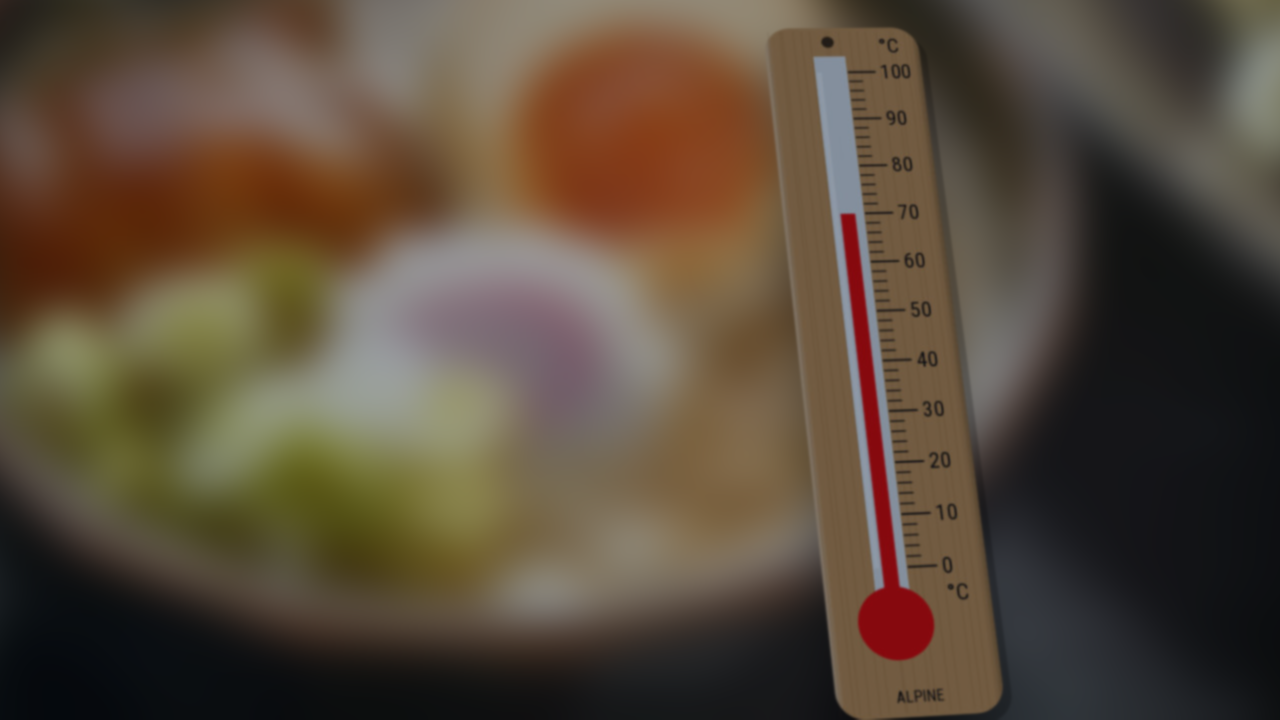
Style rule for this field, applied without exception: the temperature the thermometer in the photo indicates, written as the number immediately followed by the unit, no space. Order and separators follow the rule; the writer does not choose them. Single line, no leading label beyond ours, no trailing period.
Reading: 70°C
